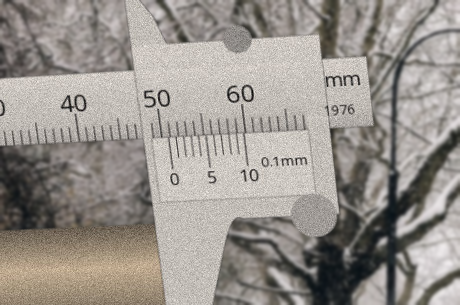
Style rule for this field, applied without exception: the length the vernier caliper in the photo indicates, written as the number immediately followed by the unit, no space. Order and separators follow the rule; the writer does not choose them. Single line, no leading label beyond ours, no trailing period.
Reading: 50.8mm
